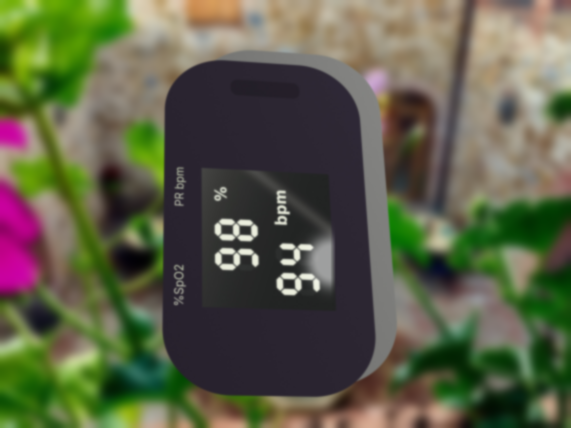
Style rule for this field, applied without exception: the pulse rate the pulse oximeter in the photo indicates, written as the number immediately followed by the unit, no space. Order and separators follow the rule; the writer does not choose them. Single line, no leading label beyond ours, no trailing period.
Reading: 94bpm
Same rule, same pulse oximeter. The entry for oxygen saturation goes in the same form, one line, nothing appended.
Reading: 98%
